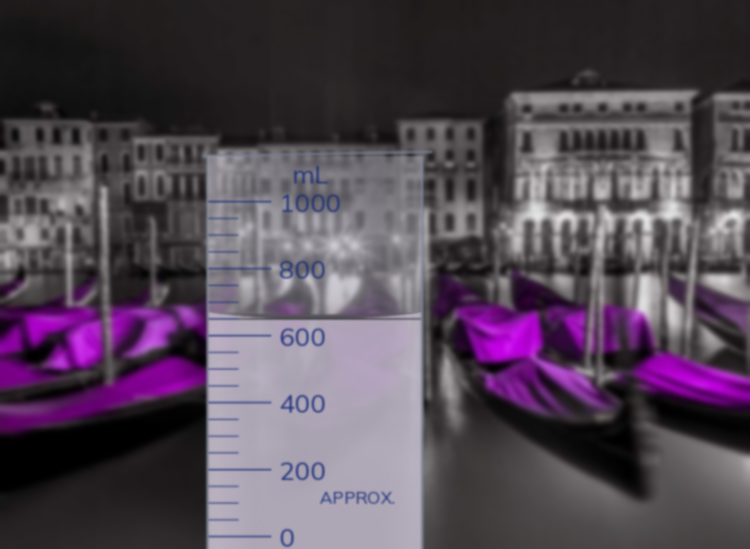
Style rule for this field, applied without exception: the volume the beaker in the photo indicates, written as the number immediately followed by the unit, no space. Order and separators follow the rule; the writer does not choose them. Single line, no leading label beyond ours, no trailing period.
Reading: 650mL
